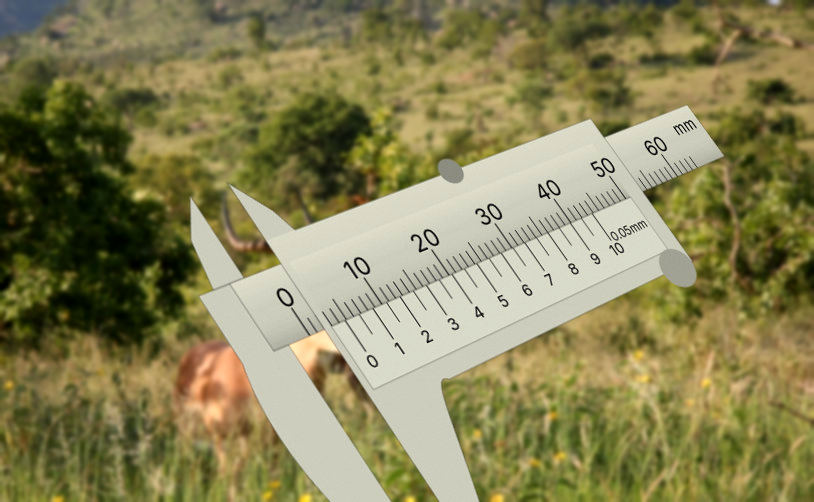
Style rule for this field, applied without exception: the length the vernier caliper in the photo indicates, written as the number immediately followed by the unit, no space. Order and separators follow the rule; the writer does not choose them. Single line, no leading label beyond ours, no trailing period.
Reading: 4.8mm
